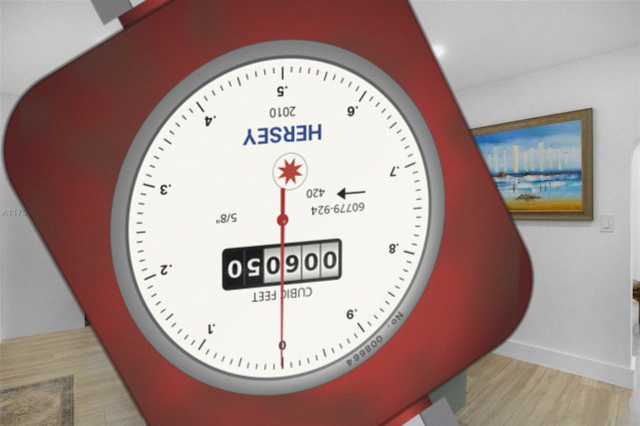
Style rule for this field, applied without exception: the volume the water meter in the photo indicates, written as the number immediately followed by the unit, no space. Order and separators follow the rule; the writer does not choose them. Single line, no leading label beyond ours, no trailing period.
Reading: 6050.00ft³
